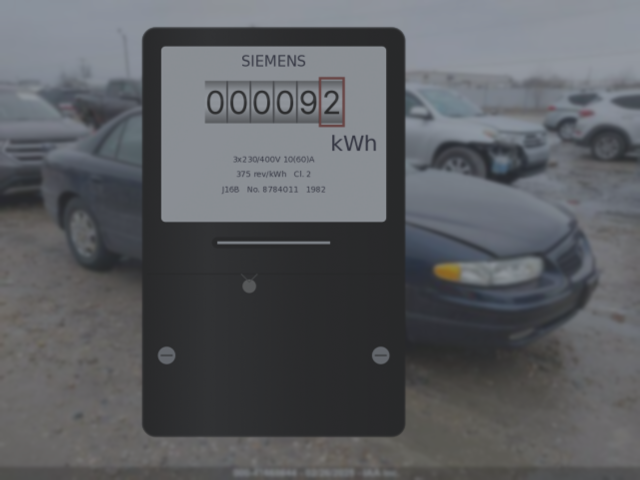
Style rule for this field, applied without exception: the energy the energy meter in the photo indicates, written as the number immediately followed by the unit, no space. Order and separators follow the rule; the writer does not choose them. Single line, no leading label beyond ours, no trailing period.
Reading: 9.2kWh
